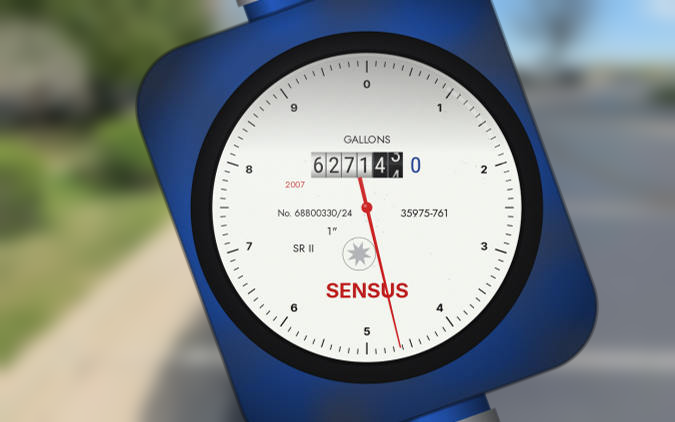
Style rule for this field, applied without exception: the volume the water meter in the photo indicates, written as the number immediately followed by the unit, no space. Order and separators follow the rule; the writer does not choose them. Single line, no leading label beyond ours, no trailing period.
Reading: 6271434.6gal
